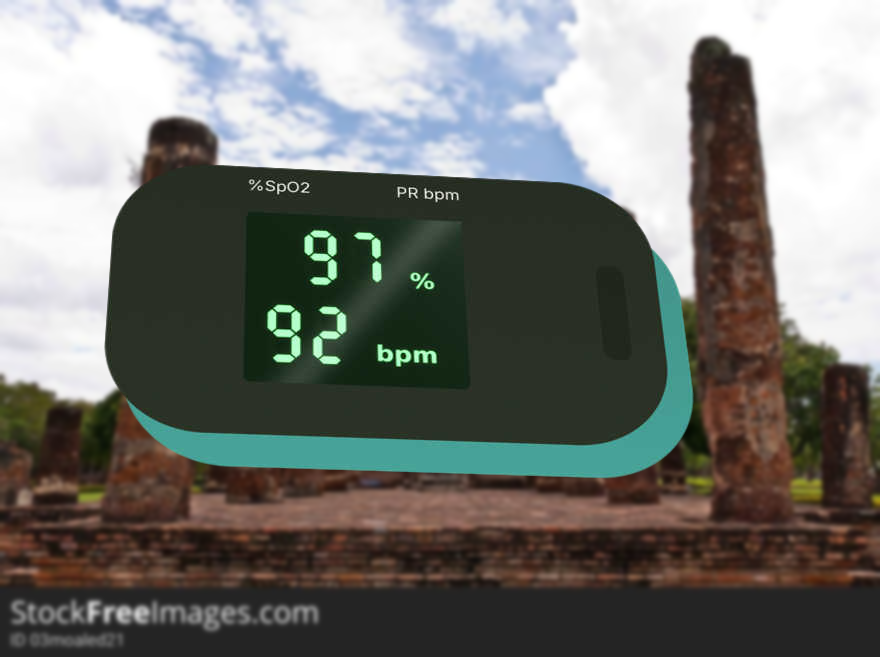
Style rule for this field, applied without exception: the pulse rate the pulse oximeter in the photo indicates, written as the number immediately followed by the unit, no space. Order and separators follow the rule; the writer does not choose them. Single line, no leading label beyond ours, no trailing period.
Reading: 92bpm
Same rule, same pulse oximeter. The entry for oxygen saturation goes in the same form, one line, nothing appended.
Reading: 97%
